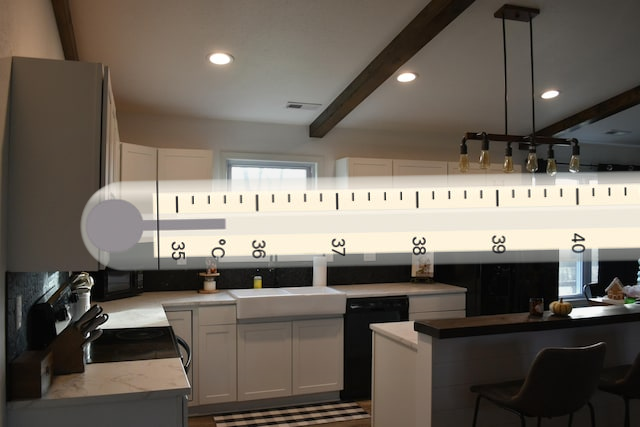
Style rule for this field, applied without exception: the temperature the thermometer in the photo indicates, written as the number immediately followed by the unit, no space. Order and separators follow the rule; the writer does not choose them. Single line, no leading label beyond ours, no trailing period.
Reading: 35.6°C
